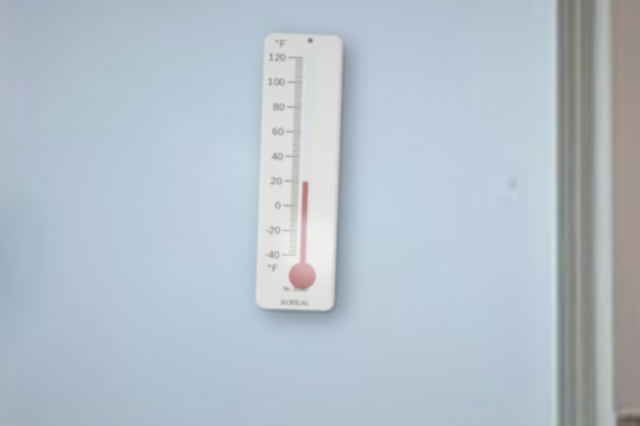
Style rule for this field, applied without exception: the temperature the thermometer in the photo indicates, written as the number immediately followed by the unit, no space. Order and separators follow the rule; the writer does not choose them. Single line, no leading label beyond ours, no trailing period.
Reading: 20°F
